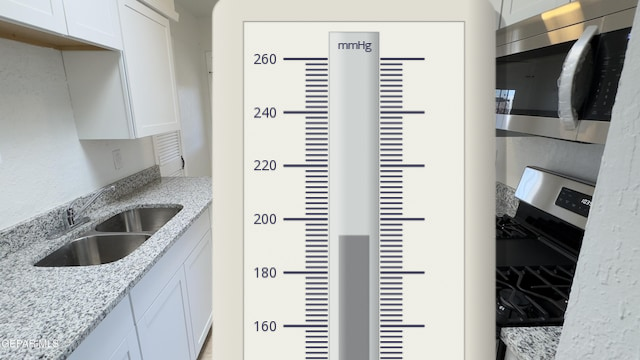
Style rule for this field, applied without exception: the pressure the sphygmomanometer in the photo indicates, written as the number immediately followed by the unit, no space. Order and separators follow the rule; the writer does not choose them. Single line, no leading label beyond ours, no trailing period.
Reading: 194mmHg
